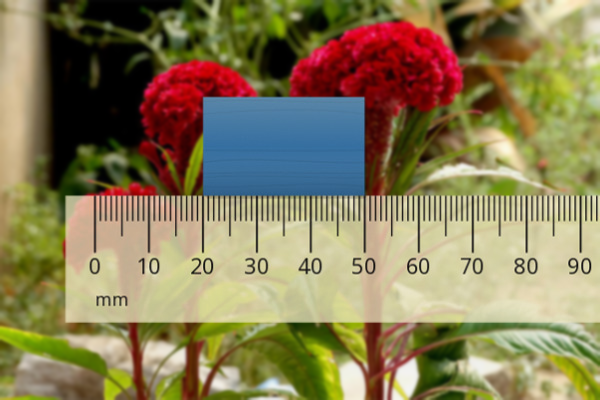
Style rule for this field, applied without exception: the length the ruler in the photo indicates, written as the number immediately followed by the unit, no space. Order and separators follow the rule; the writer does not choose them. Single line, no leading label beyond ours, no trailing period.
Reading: 30mm
